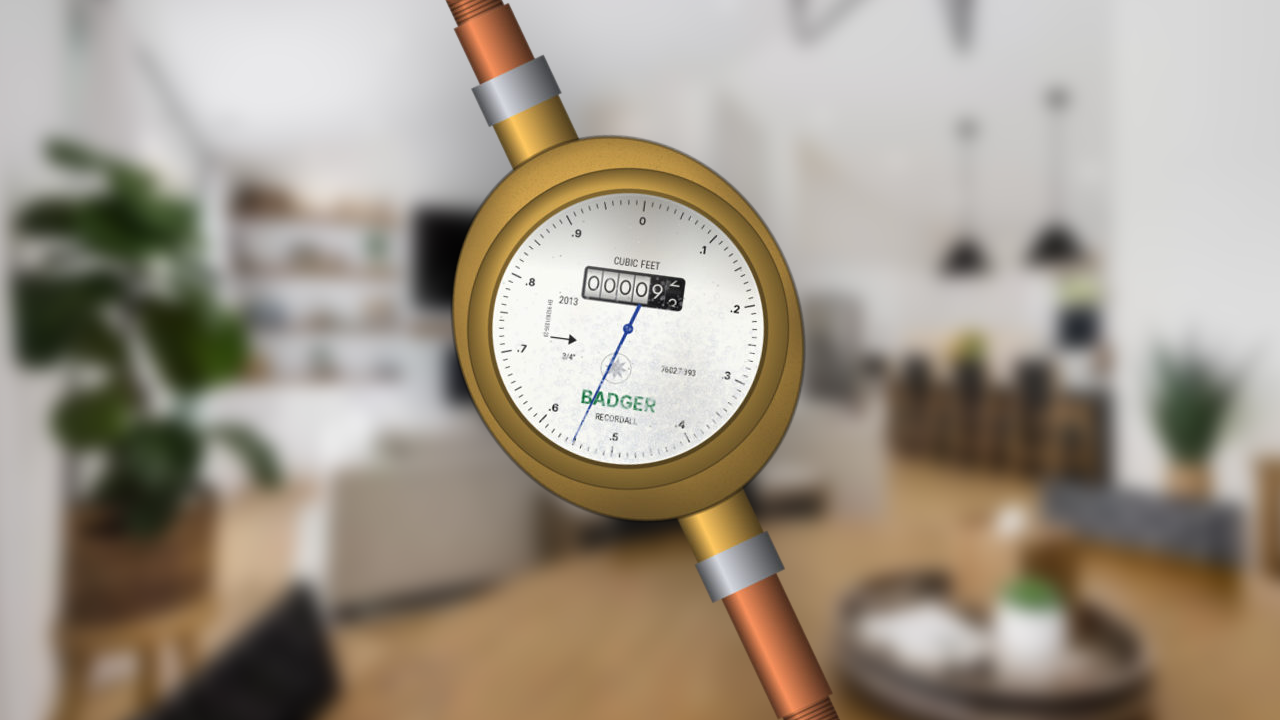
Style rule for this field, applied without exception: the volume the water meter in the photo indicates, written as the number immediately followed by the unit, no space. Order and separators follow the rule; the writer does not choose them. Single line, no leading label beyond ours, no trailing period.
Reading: 92.55ft³
